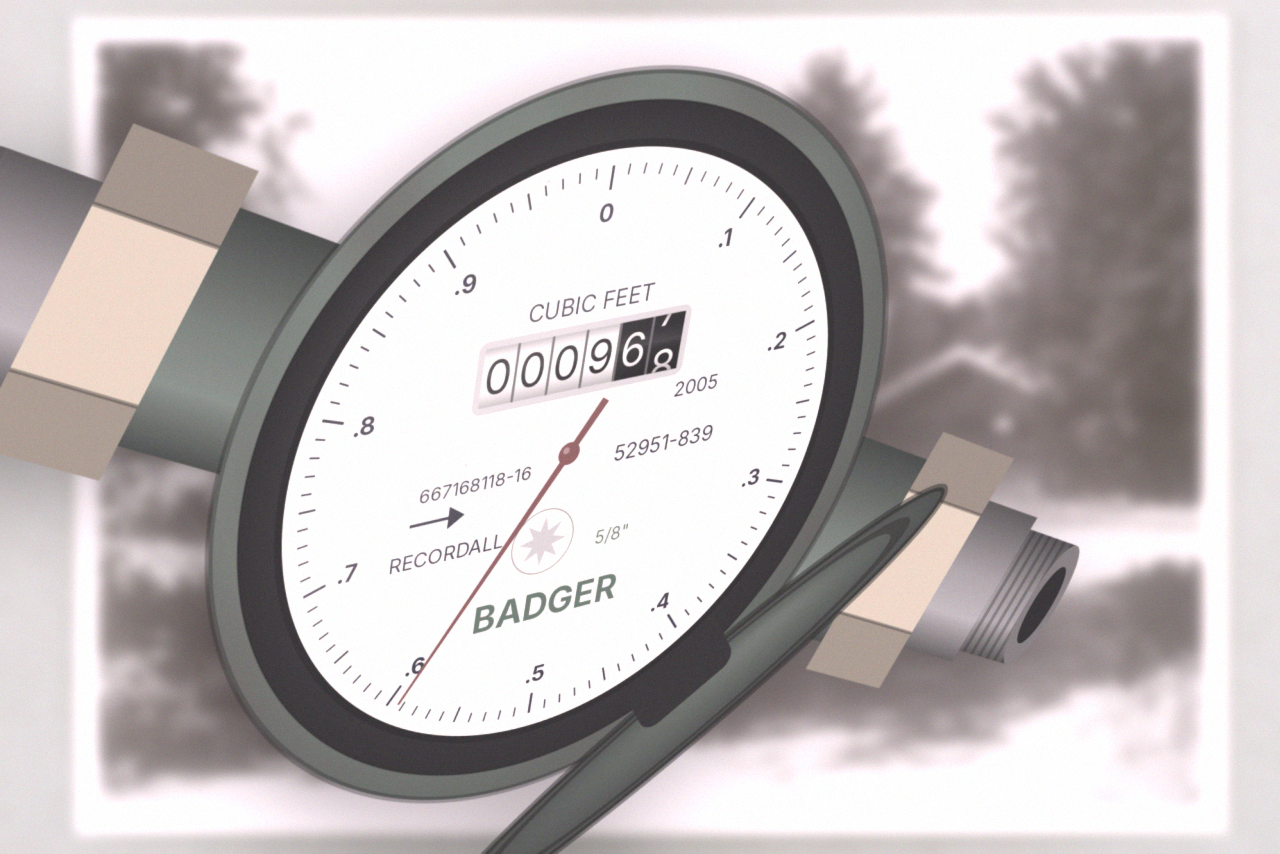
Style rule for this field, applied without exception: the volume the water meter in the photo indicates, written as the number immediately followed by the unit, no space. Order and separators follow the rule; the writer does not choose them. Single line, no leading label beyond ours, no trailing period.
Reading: 967.59ft³
